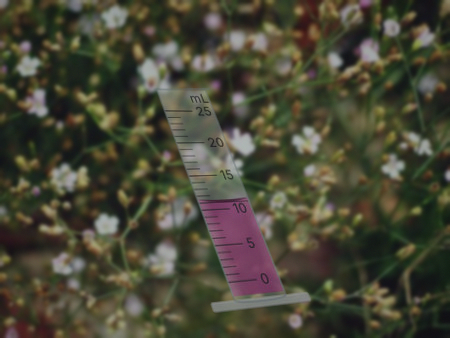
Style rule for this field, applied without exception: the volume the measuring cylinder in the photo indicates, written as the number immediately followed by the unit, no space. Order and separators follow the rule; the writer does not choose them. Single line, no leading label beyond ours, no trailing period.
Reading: 11mL
